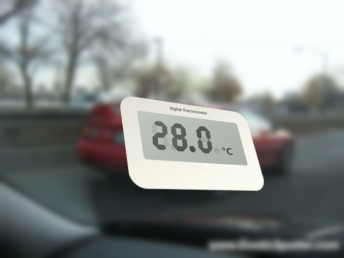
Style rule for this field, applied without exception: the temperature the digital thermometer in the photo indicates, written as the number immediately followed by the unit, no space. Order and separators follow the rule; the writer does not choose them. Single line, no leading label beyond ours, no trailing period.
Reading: 28.0°C
